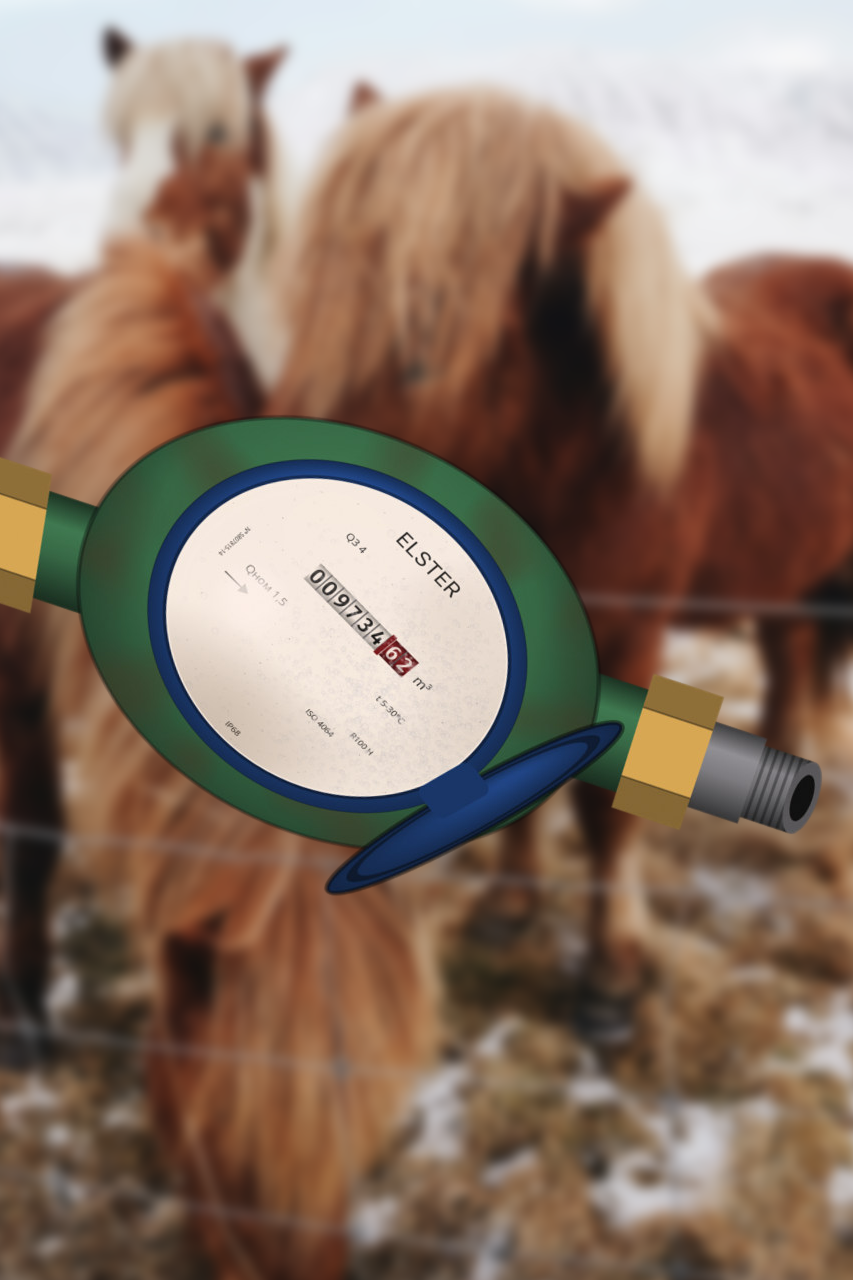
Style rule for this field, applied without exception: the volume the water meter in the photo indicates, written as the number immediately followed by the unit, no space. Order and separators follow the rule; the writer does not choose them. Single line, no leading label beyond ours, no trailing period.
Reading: 9734.62m³
